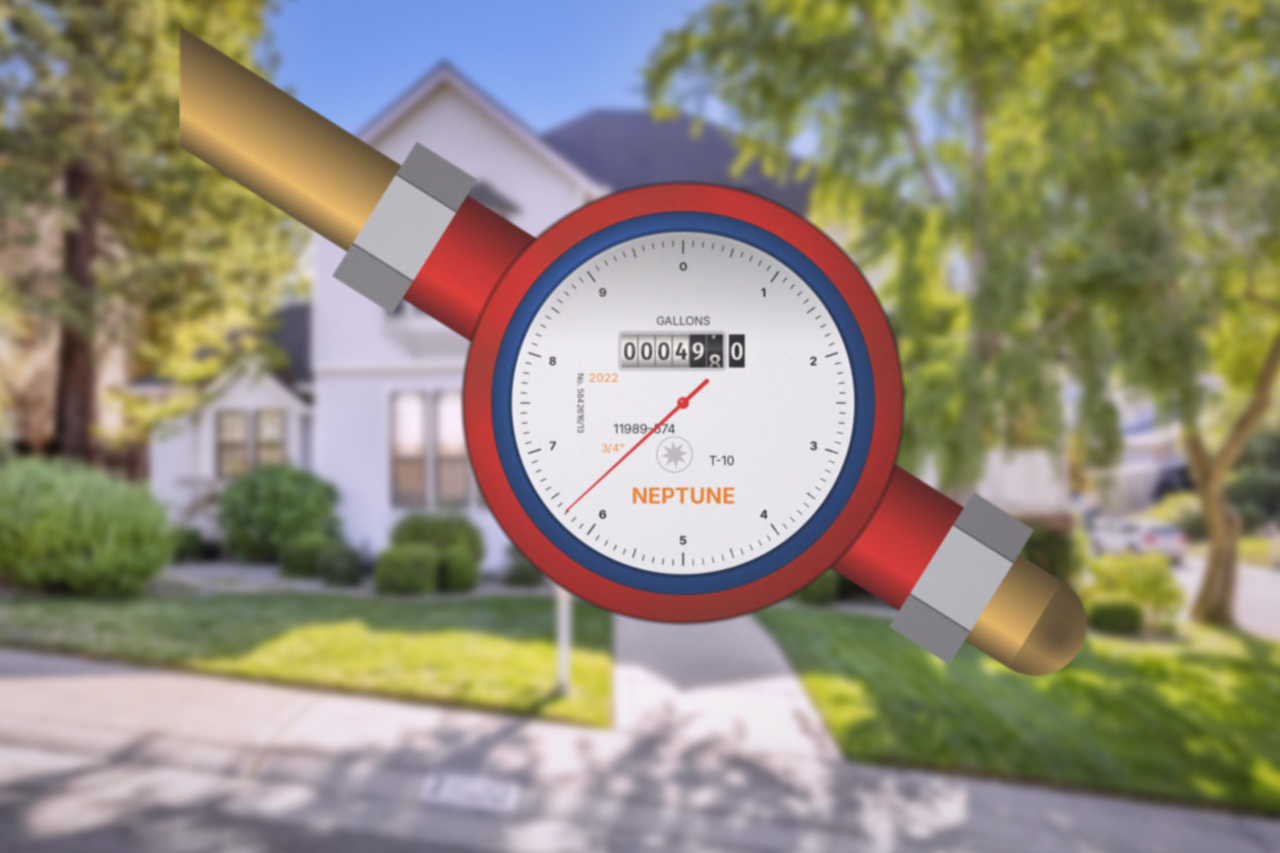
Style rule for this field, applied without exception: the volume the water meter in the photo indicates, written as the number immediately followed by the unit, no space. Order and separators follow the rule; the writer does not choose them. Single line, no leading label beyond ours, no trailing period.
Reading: 4976.3gal
